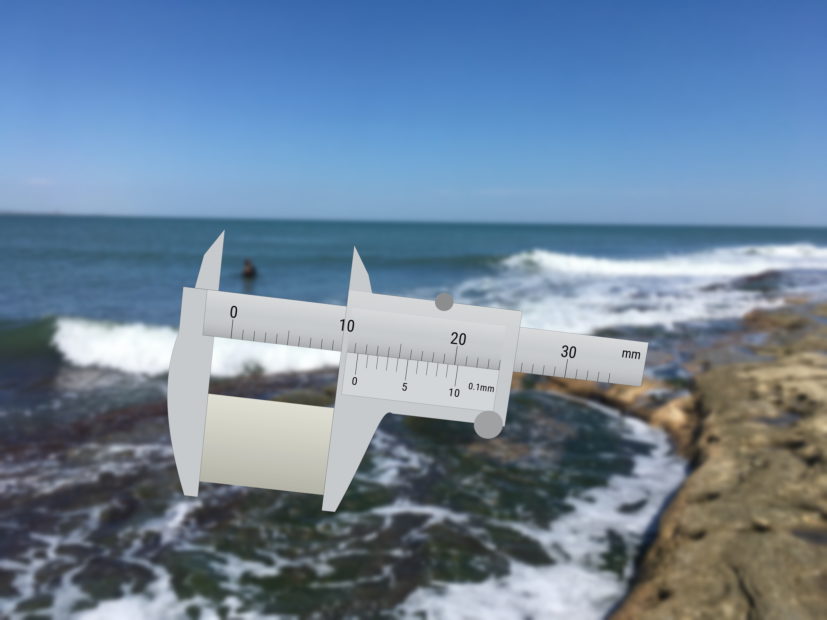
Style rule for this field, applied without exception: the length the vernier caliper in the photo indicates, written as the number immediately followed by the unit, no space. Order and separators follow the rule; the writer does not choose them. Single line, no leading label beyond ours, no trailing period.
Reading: 11.3mm
